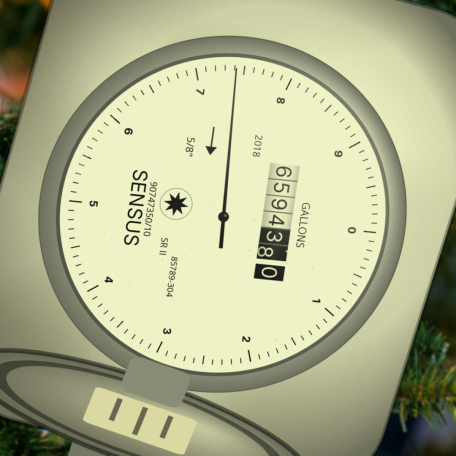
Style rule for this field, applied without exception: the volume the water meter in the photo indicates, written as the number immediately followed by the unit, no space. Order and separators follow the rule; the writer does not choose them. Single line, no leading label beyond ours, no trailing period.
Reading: 6594377.4gal
